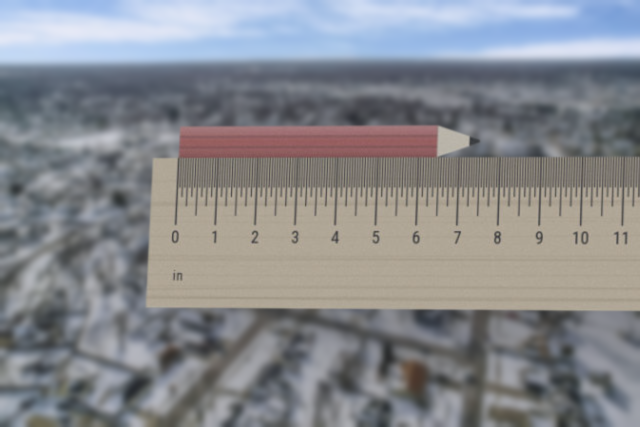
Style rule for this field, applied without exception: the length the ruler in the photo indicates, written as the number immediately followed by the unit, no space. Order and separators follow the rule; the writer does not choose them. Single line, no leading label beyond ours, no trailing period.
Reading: 7.5in
